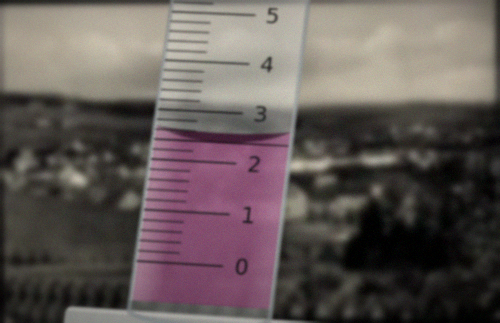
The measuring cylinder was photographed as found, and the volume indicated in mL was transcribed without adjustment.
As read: 2.4 mL
